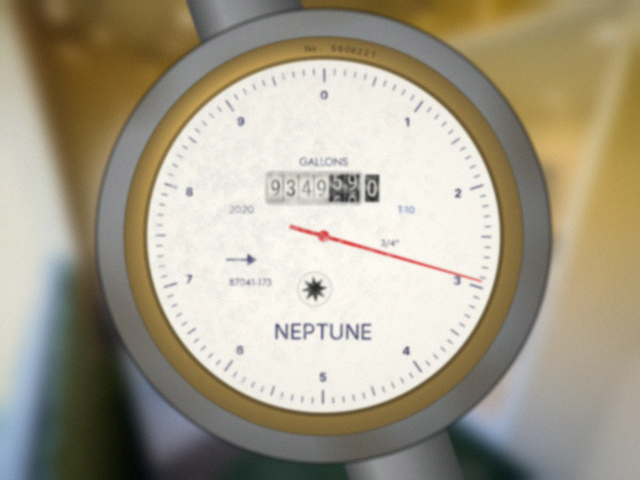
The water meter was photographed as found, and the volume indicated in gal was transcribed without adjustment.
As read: 9349592.9 gal
